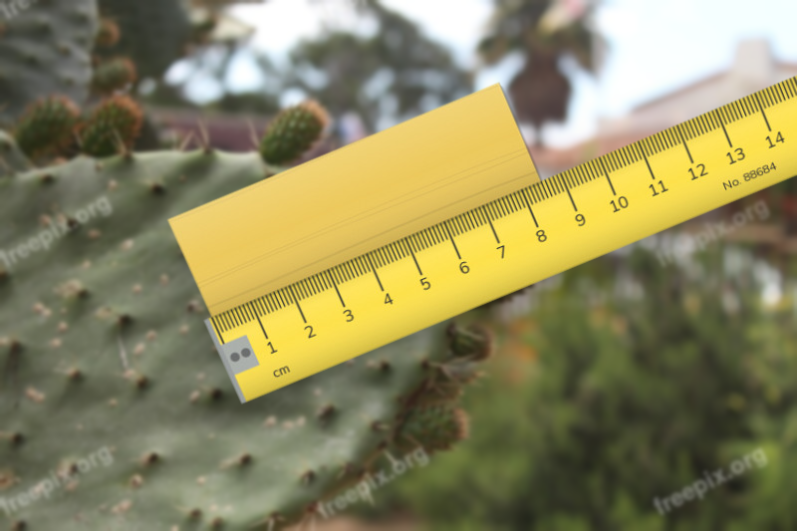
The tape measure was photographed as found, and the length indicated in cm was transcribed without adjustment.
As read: 8.5 cm
